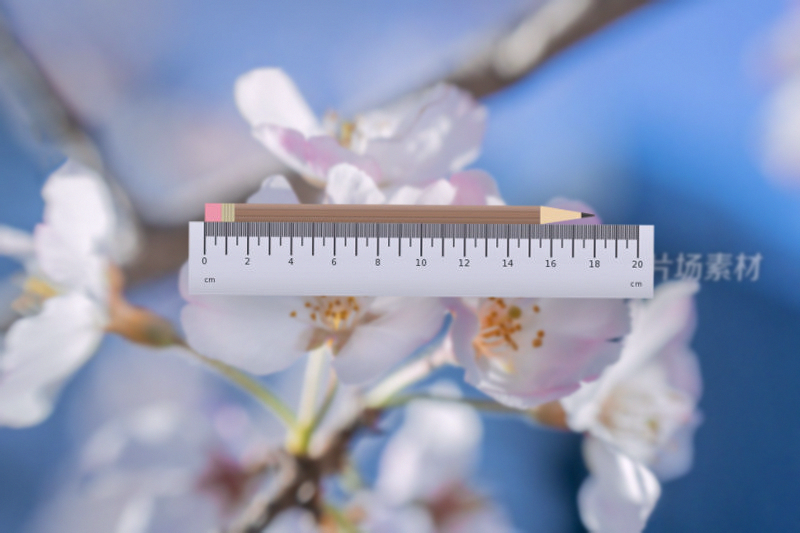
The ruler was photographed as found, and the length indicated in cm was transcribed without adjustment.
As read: 18 cm
